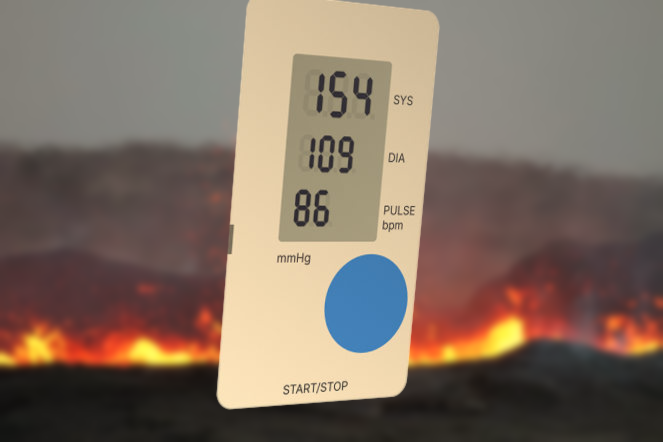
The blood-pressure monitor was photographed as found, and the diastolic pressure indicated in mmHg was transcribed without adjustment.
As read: 109 mmHg
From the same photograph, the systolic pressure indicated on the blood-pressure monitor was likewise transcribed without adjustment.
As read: 154 mmHg
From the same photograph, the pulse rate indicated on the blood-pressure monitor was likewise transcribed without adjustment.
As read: 86 bpm
